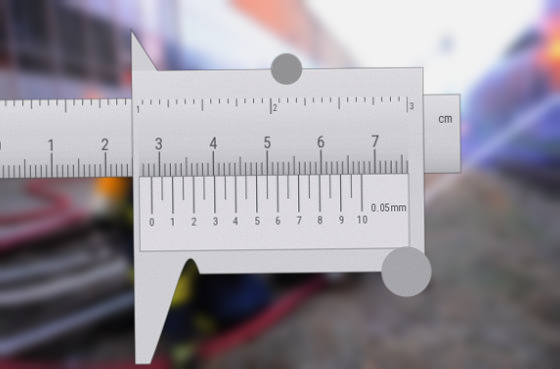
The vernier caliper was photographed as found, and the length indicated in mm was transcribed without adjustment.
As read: 28.5 mm
